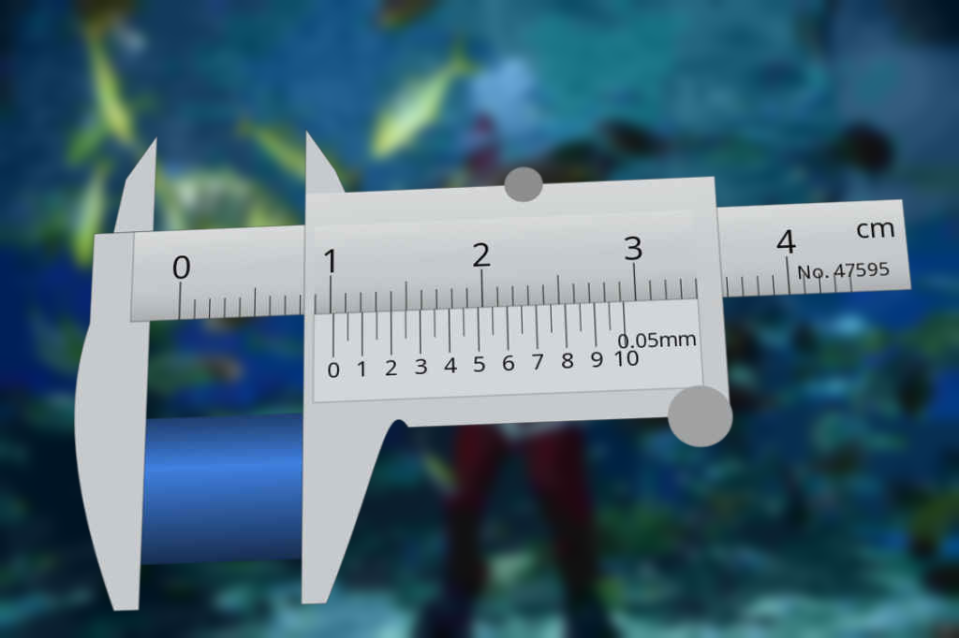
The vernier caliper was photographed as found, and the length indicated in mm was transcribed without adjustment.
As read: 10.2 mm
